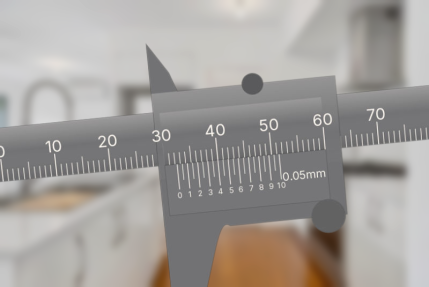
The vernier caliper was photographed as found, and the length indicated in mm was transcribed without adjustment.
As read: 32.4 mm
